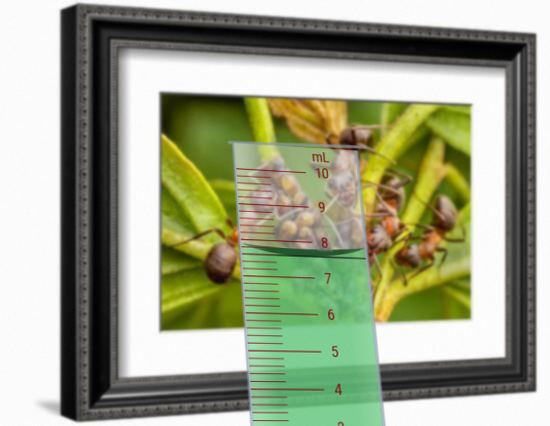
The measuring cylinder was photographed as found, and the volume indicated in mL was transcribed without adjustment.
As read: 7.6 mL
